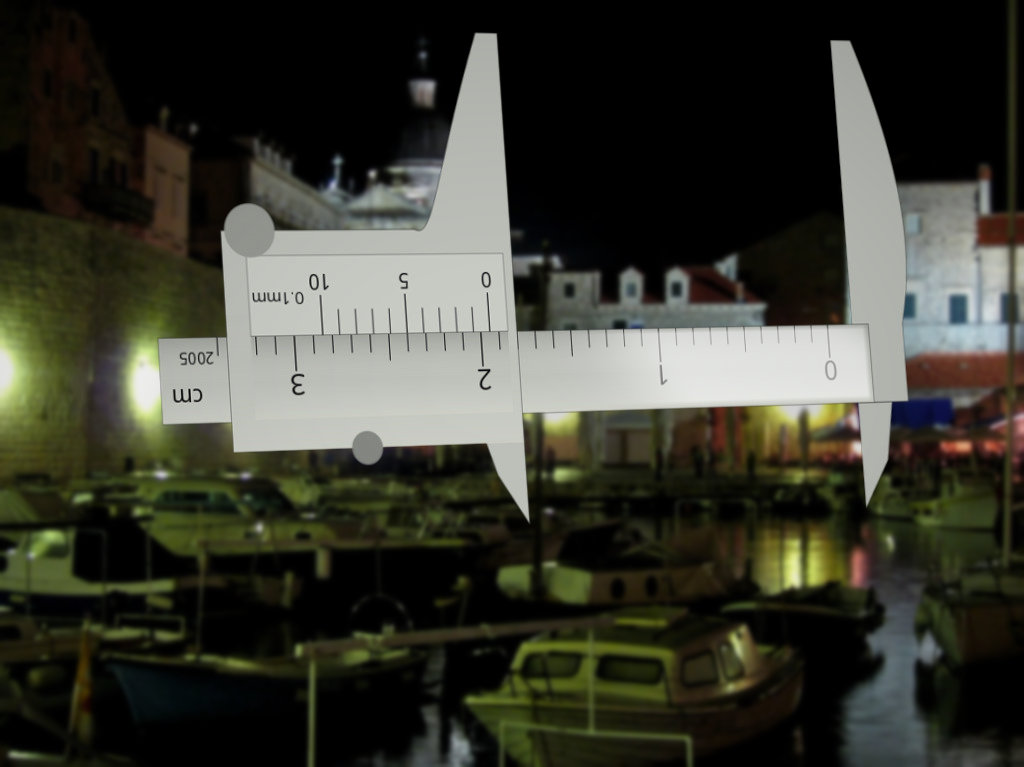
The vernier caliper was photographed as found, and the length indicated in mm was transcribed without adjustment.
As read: 19.5 mm
